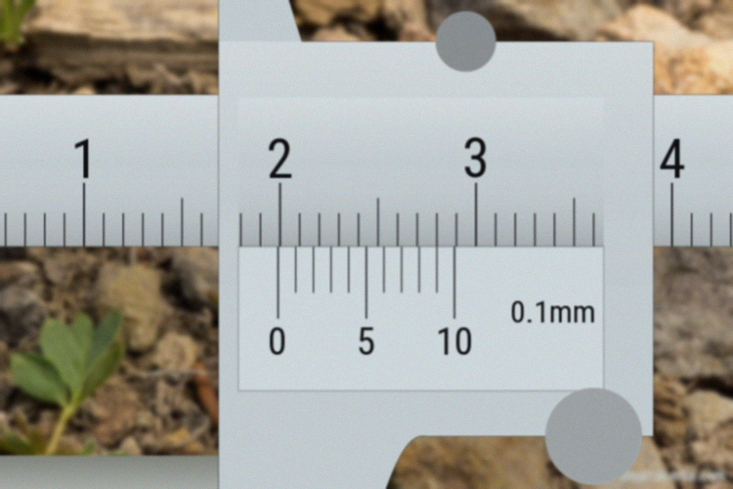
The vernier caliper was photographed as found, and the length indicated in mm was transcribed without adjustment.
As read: 19.9 mm
